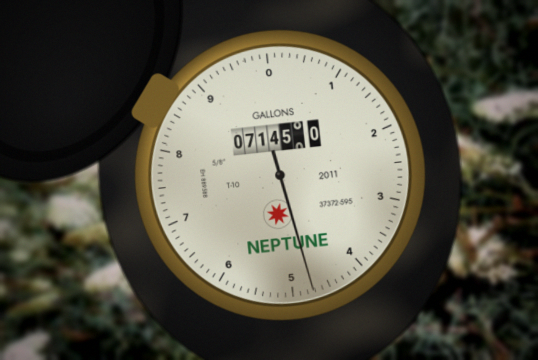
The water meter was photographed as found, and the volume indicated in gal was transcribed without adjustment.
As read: 714584.7 gal
